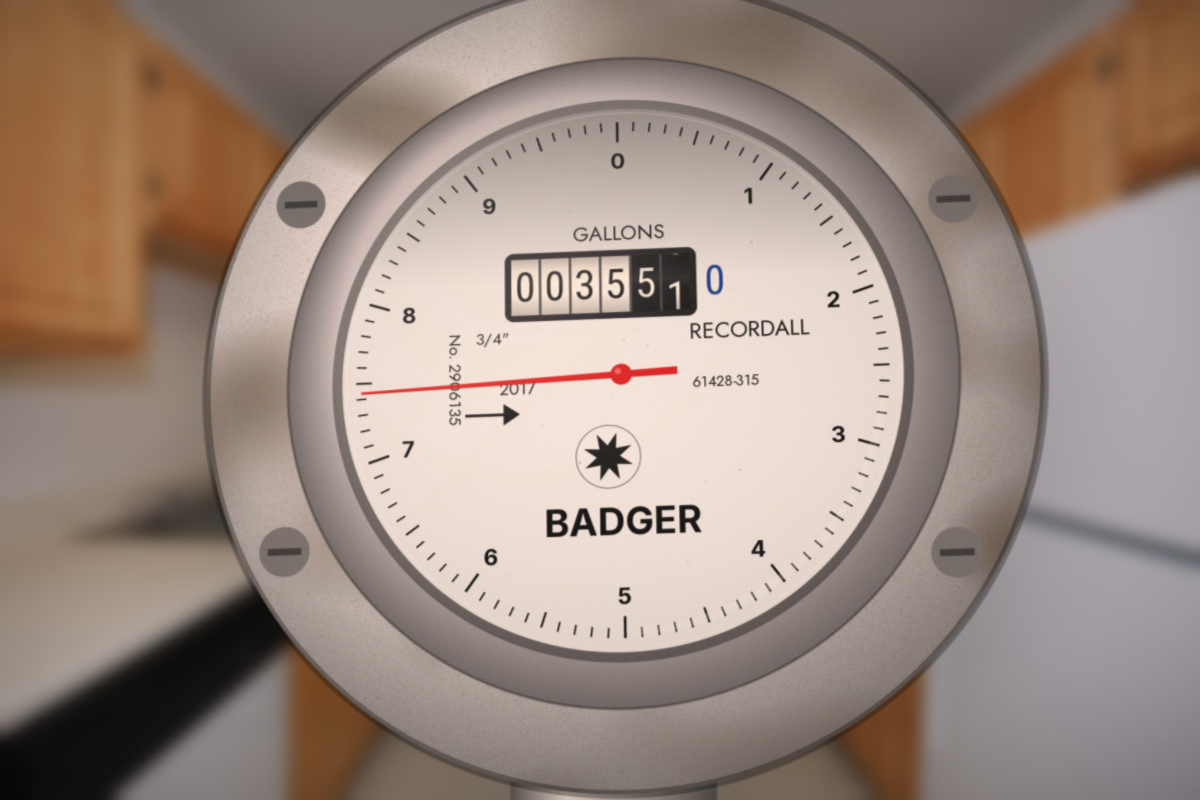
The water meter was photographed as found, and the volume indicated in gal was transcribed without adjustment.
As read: 35507.4 gal
